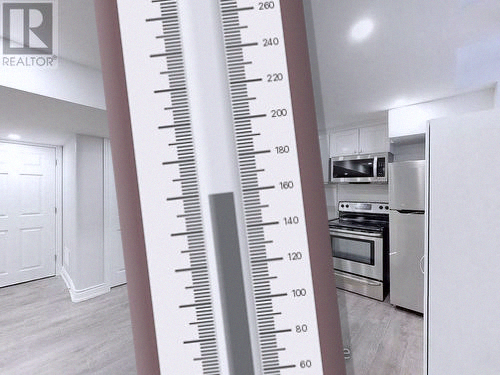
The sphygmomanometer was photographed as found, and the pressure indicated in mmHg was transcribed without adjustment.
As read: 160 mmHg
